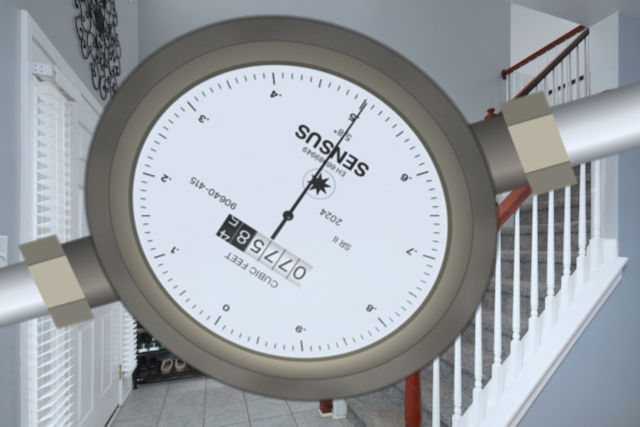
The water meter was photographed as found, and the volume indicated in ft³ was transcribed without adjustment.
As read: 77584.50 ft³
